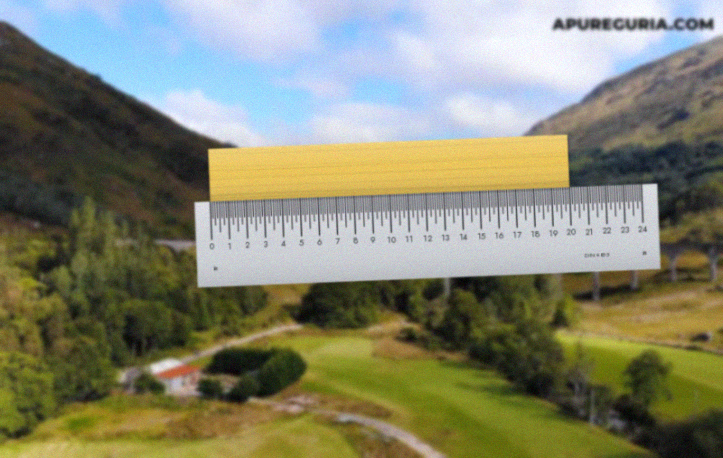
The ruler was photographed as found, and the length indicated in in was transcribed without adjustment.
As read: 20 in
